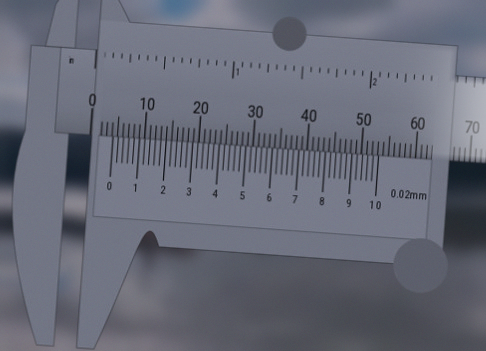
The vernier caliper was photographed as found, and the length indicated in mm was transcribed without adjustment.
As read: 4.2 mm
